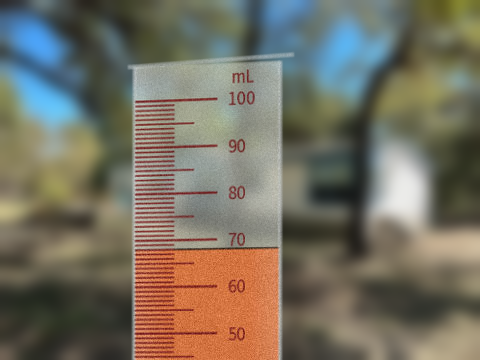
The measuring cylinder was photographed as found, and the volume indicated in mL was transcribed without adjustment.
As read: 68 mL
